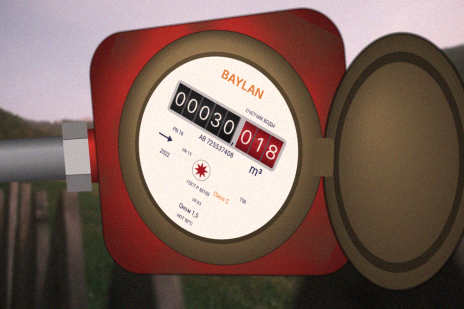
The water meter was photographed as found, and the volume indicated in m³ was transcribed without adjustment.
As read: 30.018 m³
